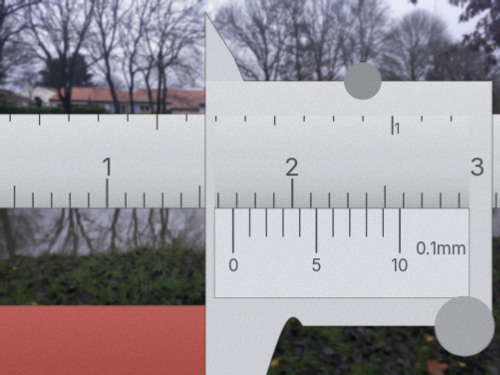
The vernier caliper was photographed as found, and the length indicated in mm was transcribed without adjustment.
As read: 16.8 mm
